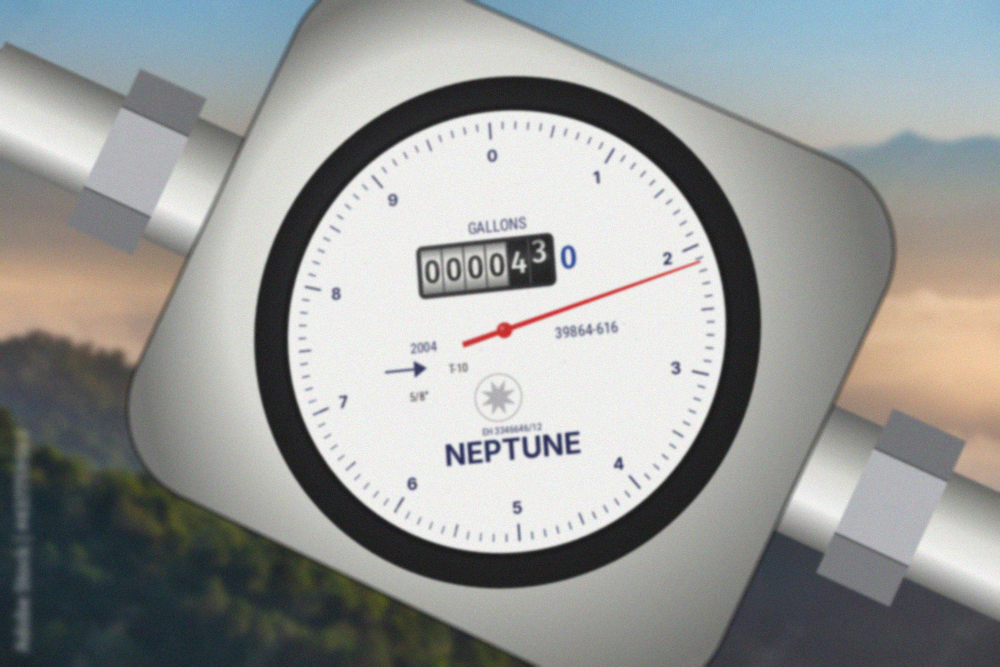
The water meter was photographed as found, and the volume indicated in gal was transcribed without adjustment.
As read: 432.1 gal
